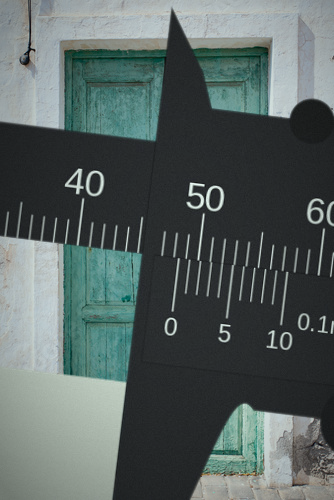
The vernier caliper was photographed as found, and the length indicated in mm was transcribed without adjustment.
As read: 48.4 mm
